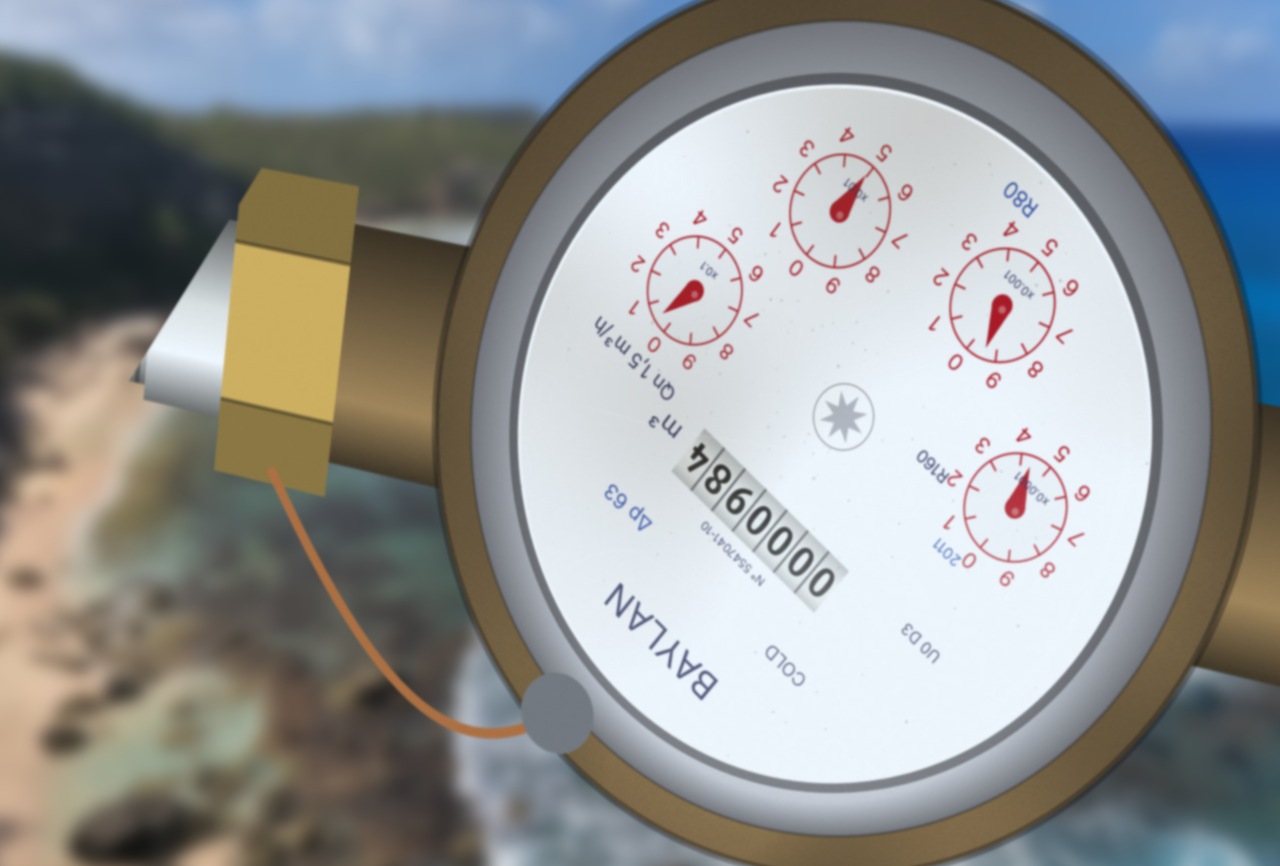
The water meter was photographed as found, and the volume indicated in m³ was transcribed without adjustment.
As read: 984.0494 m³
